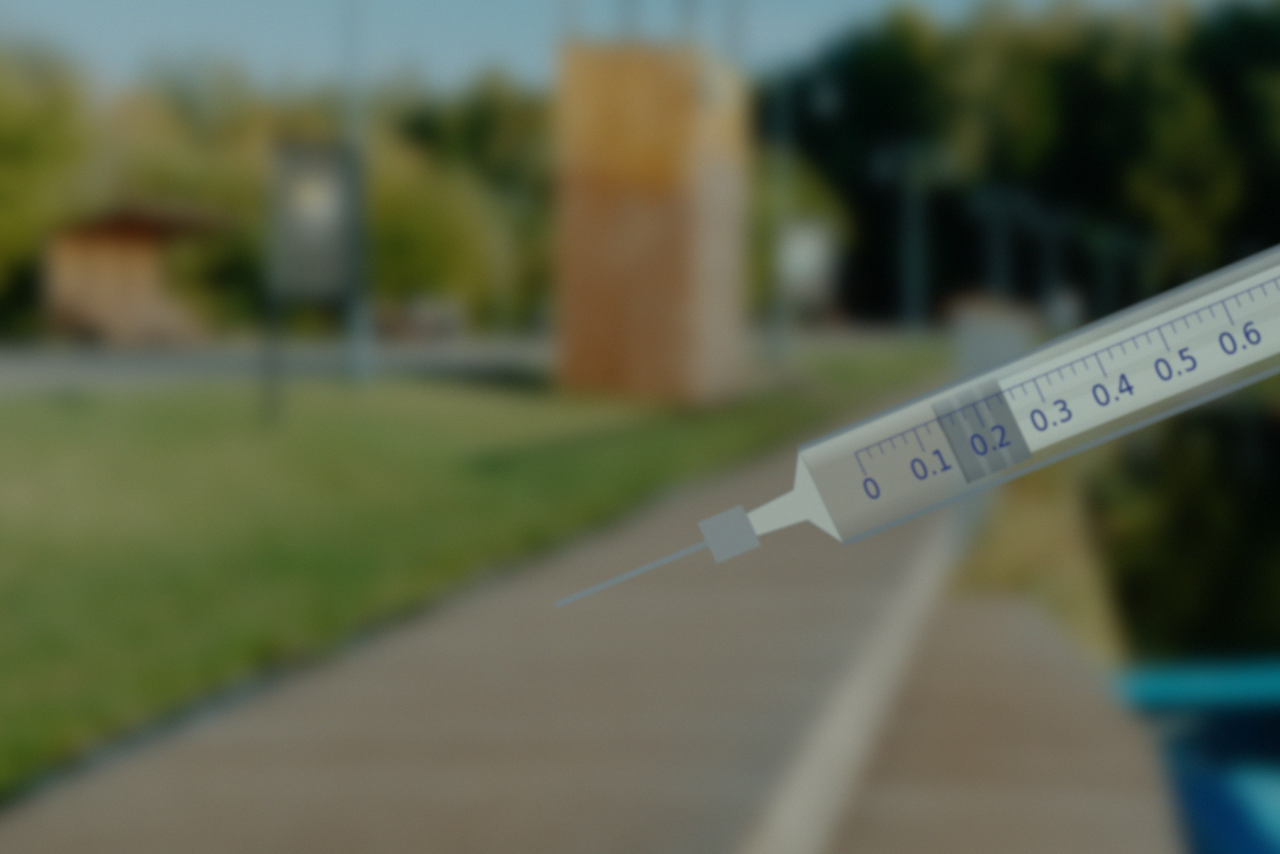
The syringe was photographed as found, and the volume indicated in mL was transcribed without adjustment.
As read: 0.14 mL
